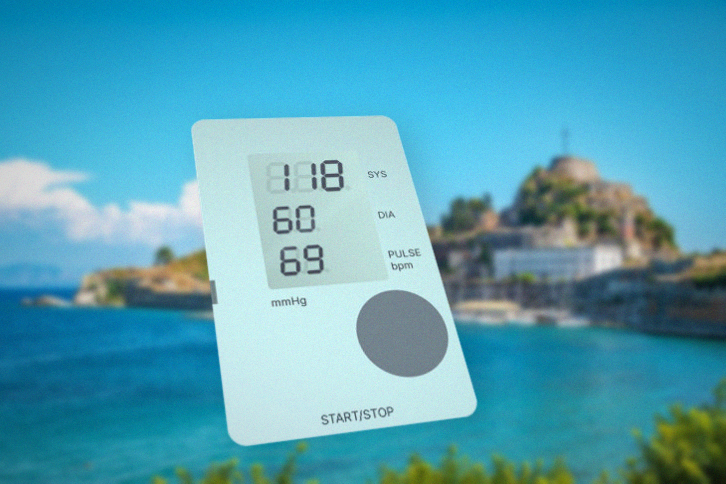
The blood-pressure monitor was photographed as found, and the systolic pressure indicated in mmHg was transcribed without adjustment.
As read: 118 mmHg
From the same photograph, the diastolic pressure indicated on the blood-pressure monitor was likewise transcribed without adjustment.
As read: 60 mmHg
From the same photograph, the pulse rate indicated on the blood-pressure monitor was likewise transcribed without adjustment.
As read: 69 bpm
